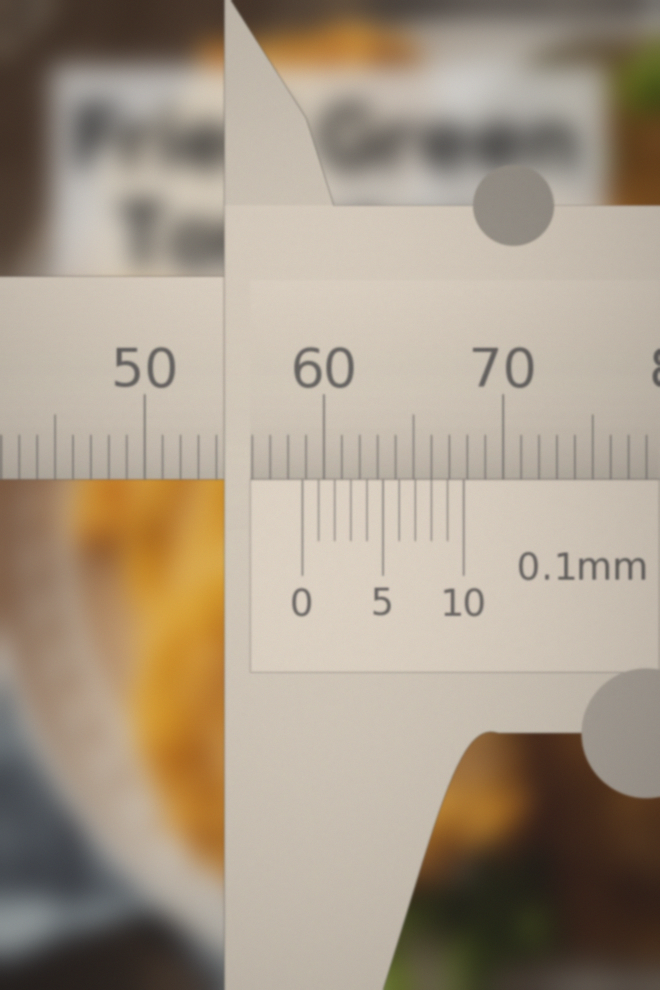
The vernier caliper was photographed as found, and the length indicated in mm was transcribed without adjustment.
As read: 58.8 mm
